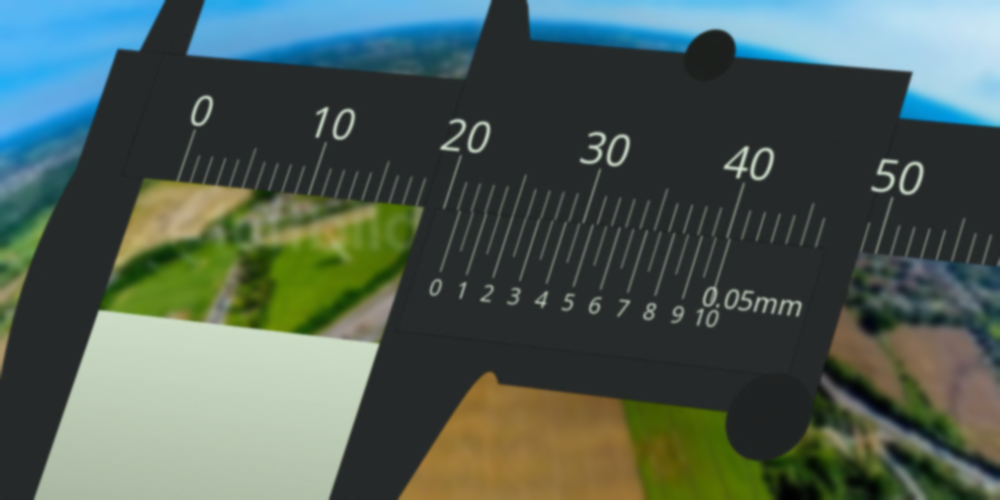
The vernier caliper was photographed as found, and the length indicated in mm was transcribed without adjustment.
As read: 21.2 mm
